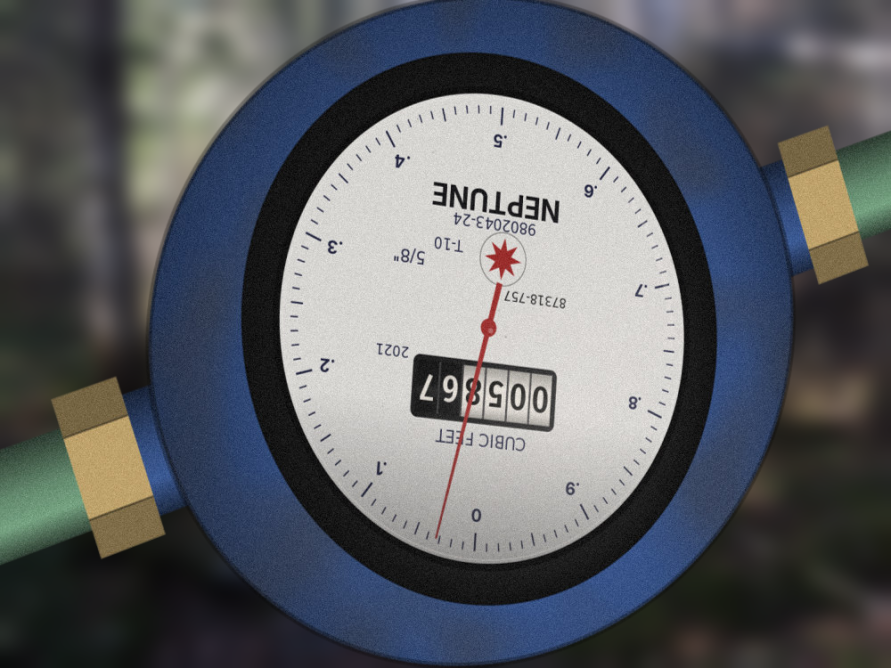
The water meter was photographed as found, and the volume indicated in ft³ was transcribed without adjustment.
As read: 5867.03 ft³
